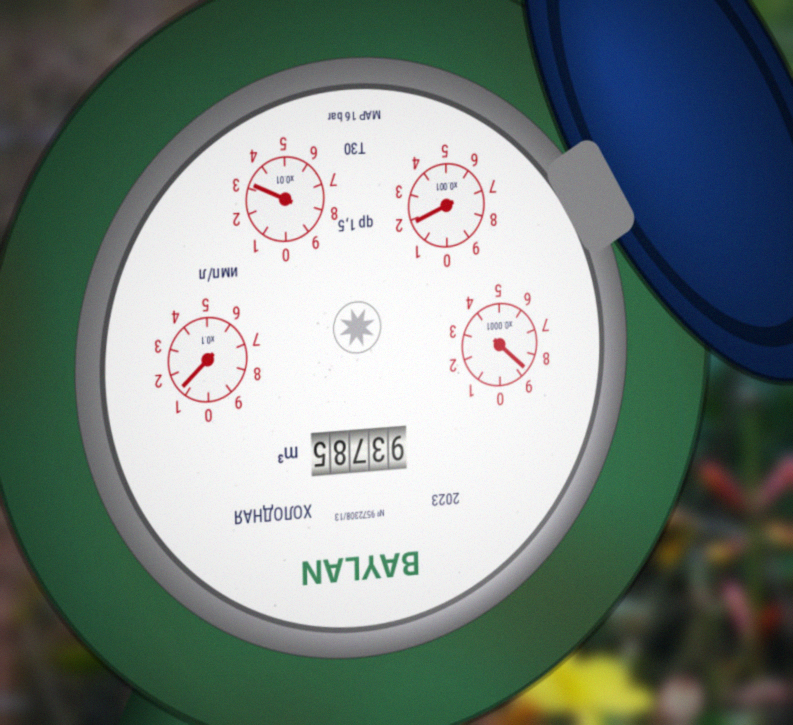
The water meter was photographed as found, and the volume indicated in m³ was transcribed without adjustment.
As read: 93785.1318 m³
